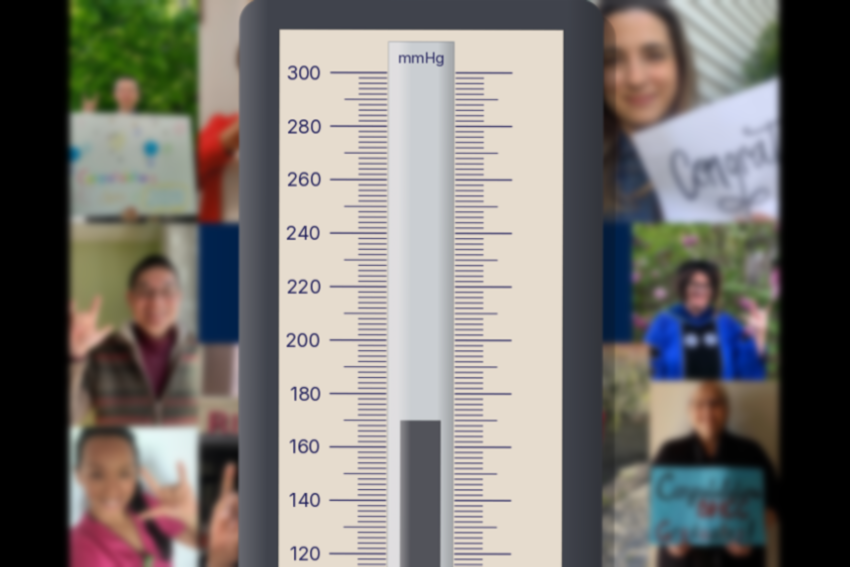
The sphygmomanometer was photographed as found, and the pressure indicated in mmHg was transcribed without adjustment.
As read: 170 mmHg
